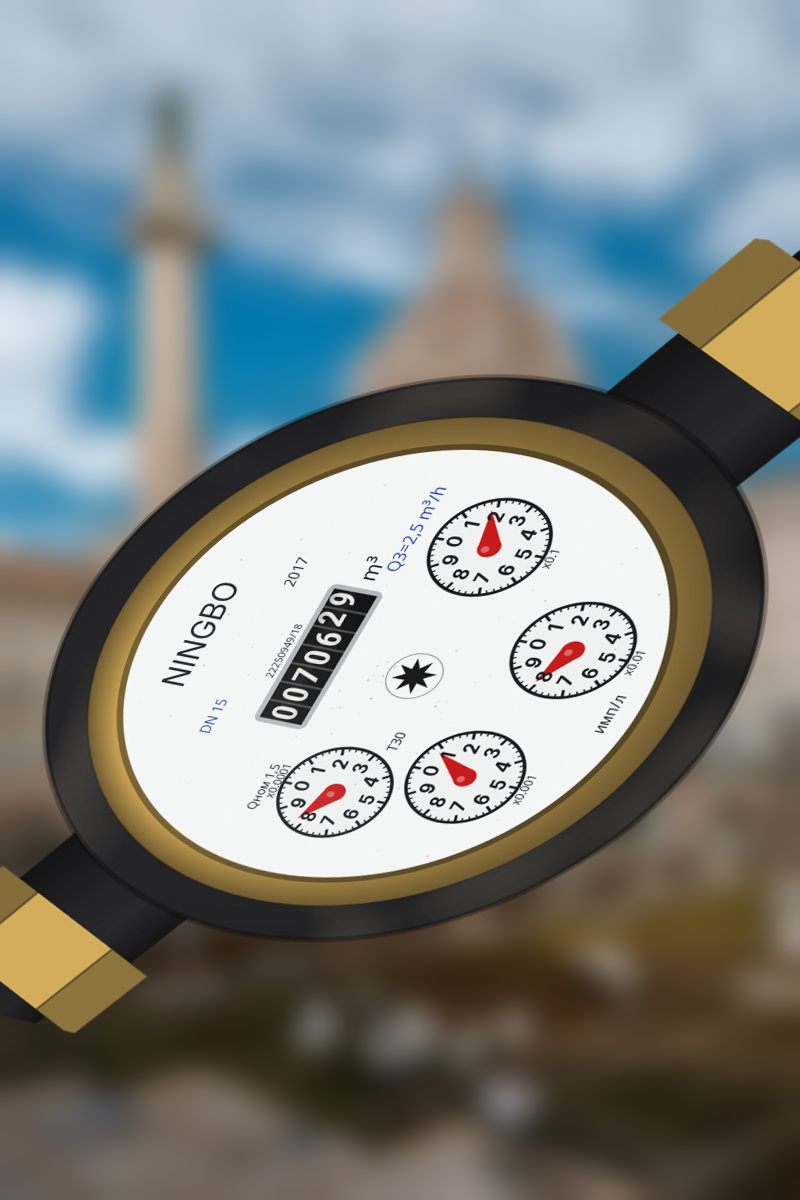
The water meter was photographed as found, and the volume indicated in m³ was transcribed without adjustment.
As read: 70629.1808 m³
